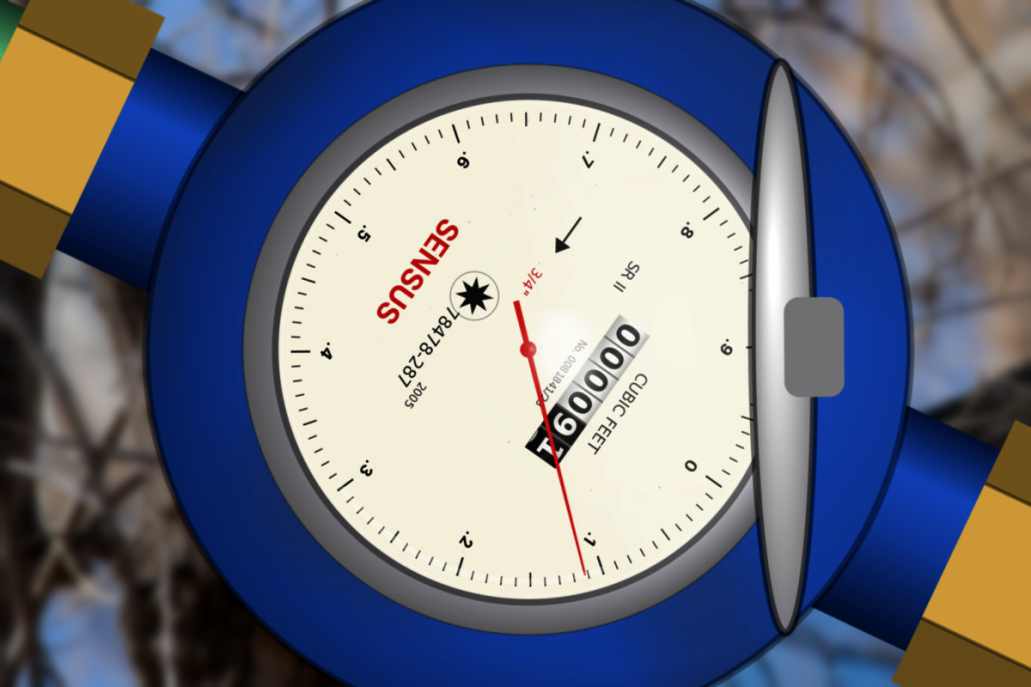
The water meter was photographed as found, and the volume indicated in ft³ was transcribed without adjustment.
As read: 91.11 ft³
